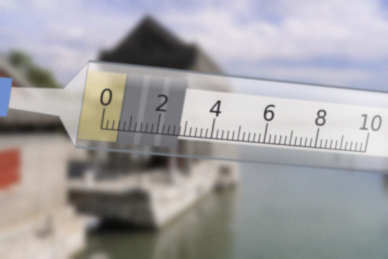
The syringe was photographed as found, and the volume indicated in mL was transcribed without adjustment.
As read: 0.6 mL
